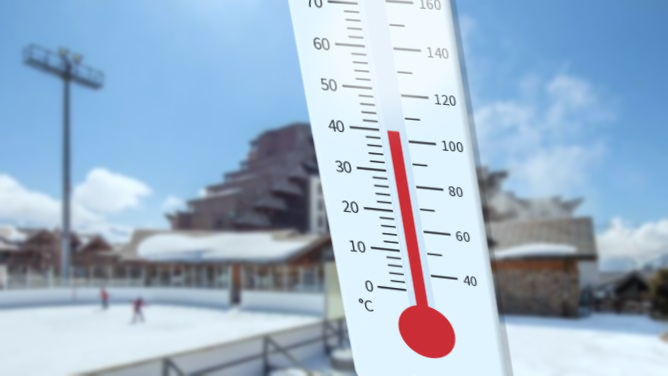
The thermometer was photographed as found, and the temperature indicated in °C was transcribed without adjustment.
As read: 40 °C
